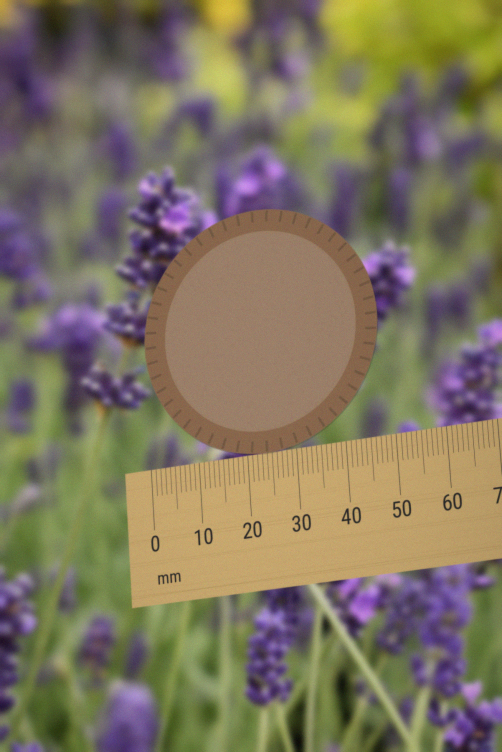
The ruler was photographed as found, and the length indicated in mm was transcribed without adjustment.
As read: 48 mm
